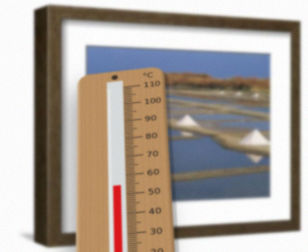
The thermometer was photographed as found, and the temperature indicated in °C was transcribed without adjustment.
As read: 55 °C
